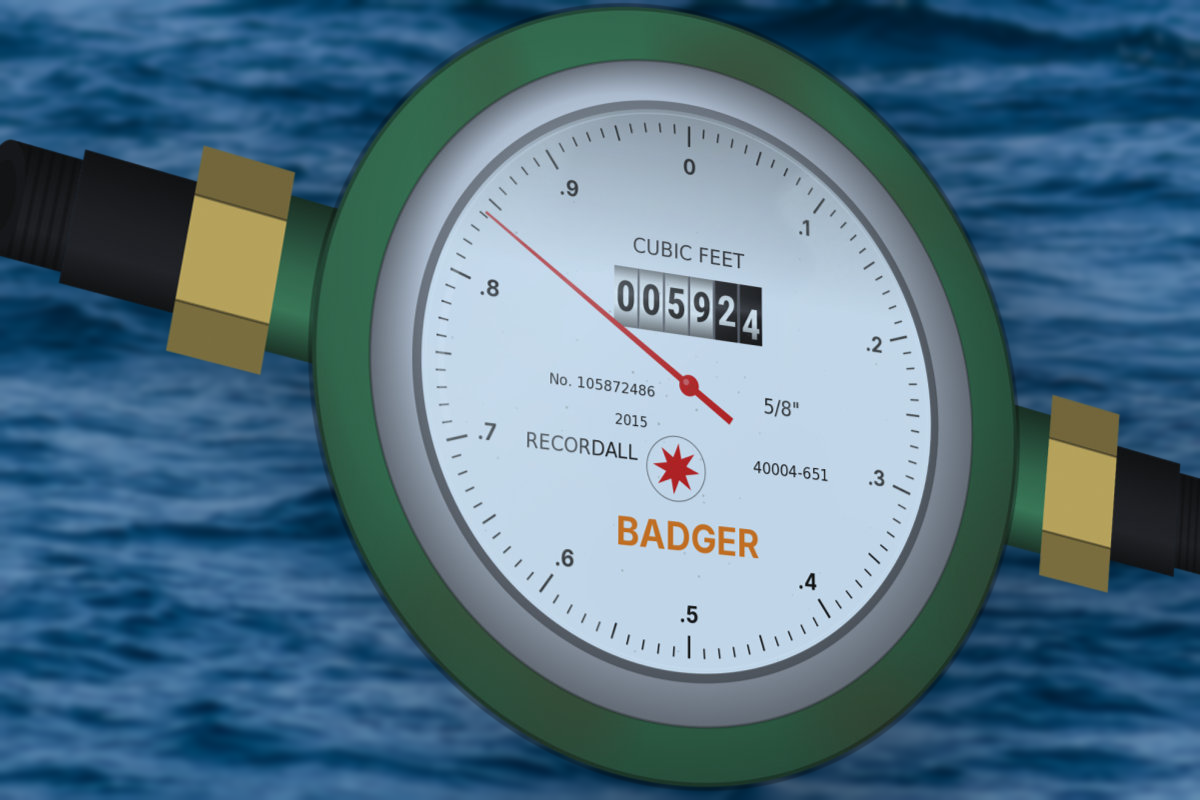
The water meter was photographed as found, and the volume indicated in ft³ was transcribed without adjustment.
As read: 5923.84 ft³
